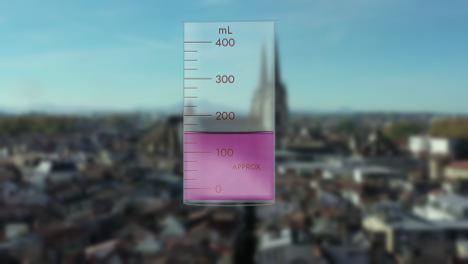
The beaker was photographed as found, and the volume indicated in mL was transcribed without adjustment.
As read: 150 mL
